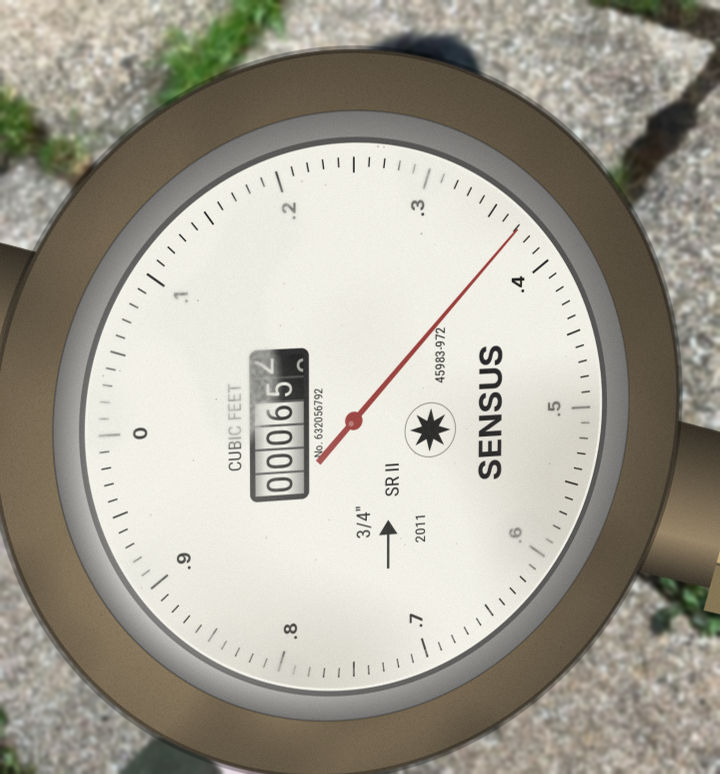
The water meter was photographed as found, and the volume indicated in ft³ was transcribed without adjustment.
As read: 652.37 ft³
